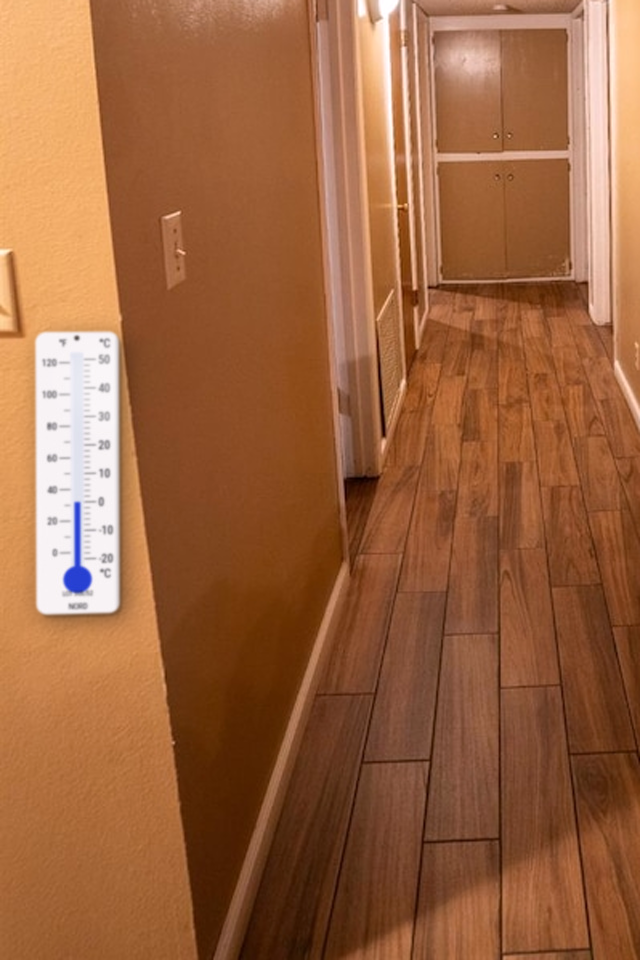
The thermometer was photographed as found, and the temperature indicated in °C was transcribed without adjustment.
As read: 0 °C
